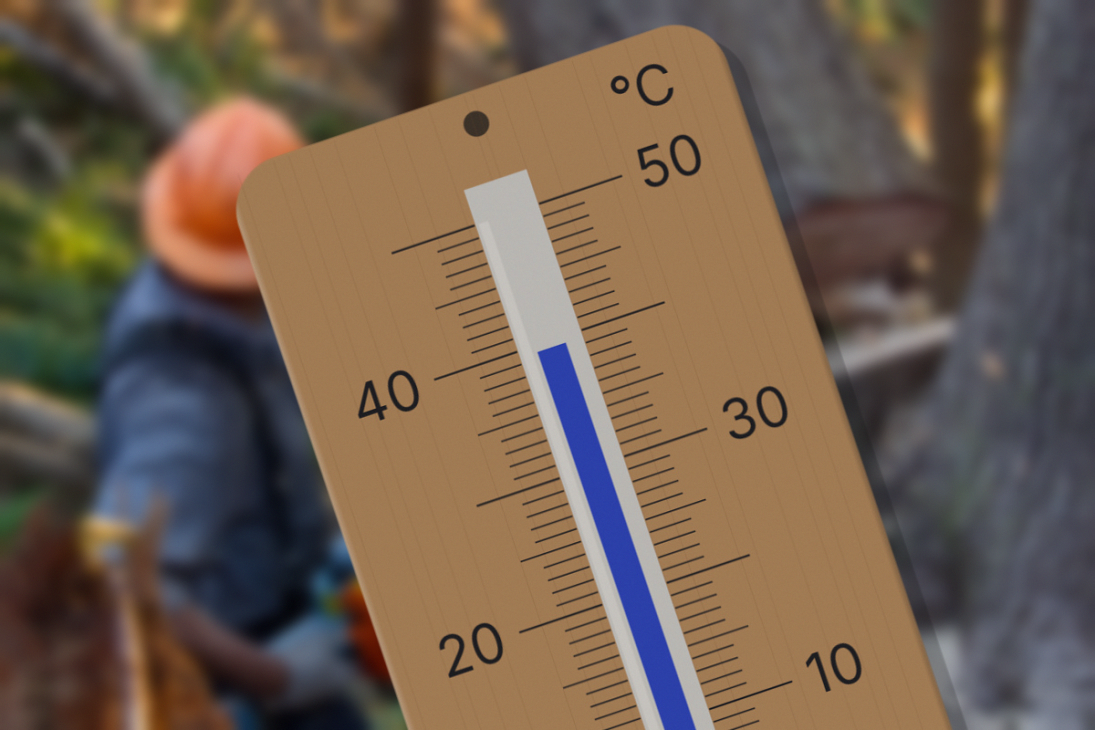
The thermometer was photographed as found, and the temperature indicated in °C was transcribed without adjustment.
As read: 39.5 °C
